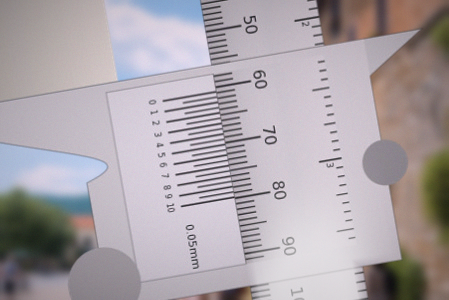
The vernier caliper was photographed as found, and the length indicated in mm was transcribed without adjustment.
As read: 60.8 mm
